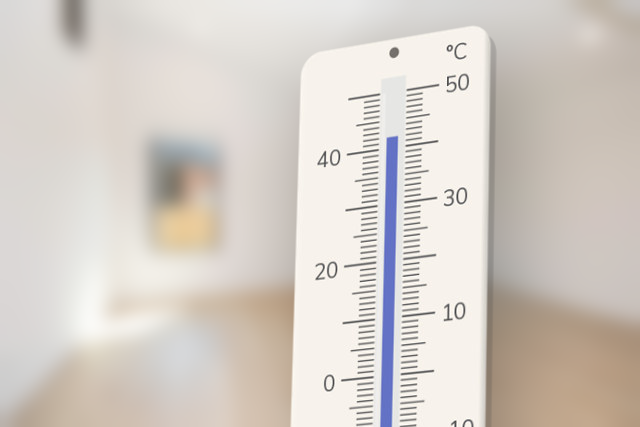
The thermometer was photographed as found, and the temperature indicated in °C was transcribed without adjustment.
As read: 42 °C
